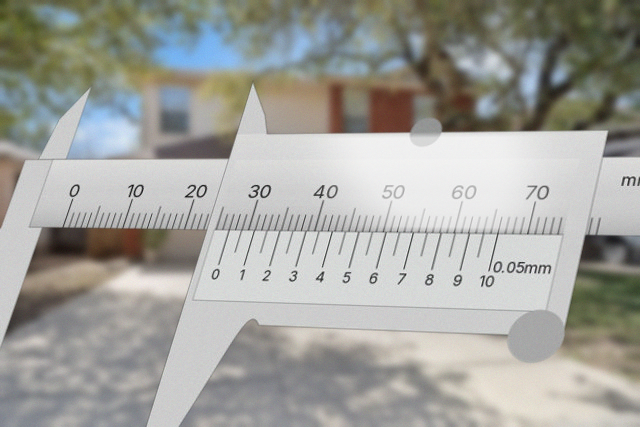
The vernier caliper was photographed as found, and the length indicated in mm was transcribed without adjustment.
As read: 27.0 mm
